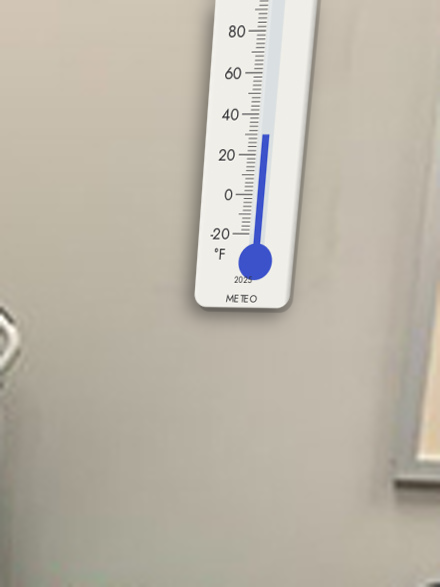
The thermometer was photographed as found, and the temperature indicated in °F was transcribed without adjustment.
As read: 30 °F
